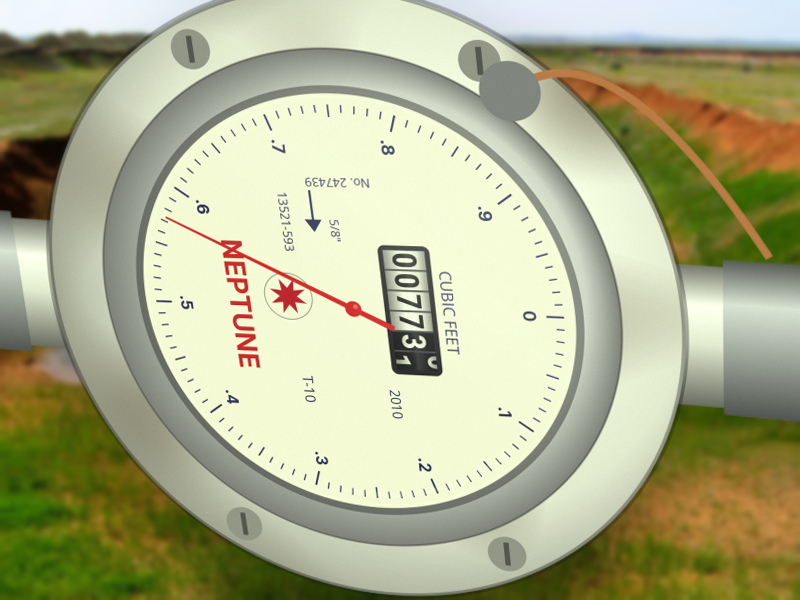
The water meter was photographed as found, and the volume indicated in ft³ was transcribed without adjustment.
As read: 7730.57 ft³
